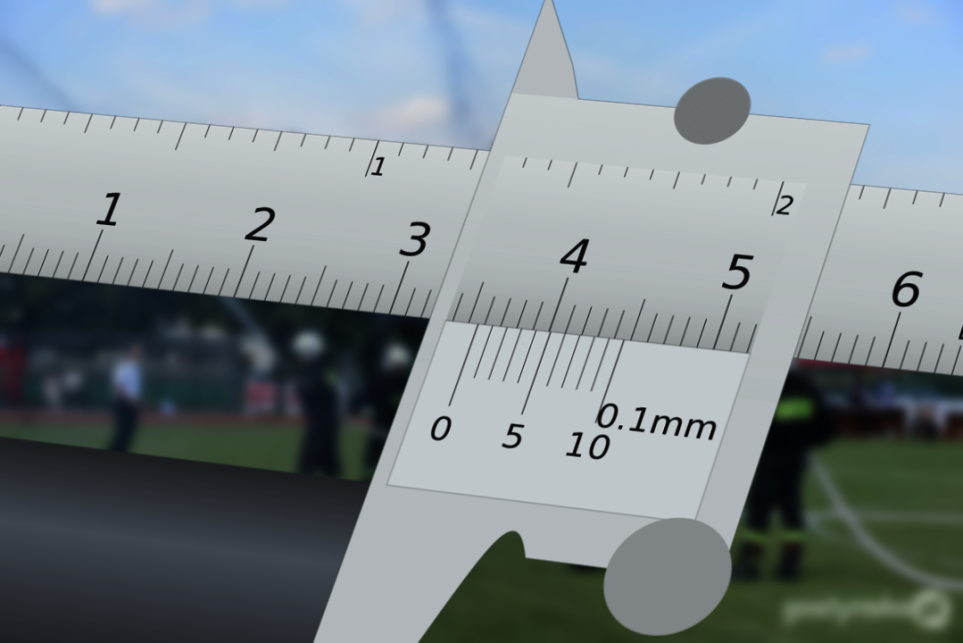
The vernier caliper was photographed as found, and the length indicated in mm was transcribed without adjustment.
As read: 35.6 mm
